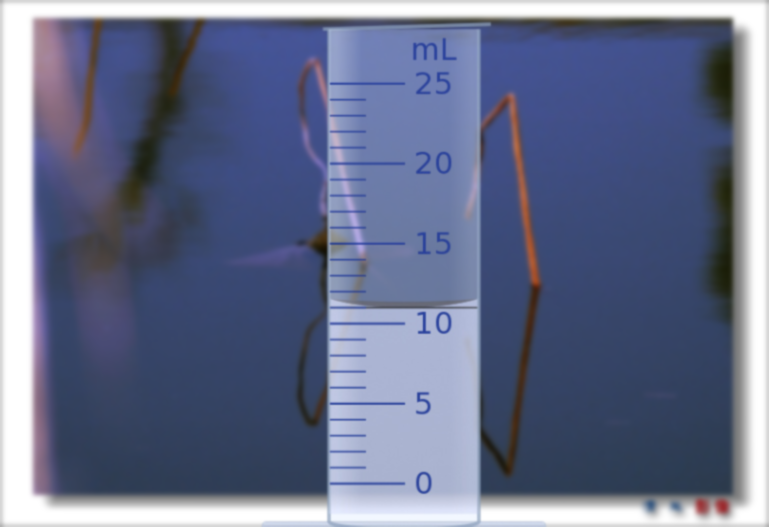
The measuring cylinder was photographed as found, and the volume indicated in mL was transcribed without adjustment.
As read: 11 mL
